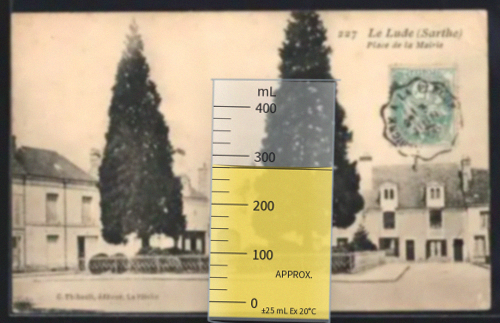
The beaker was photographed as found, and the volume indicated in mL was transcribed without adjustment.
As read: 275 mL
